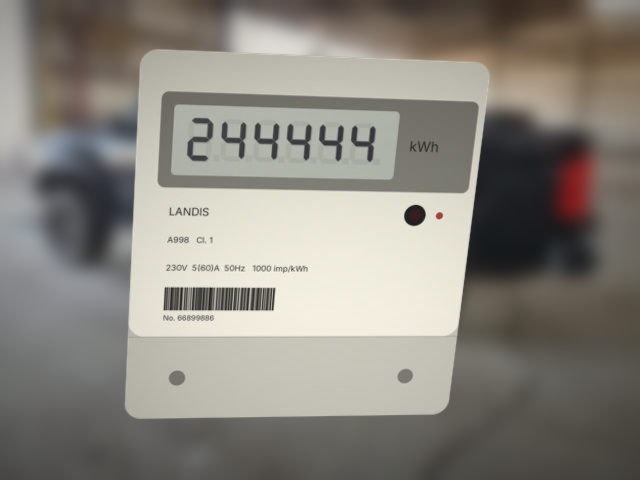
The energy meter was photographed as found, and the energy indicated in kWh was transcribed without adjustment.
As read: 244444 kWh
